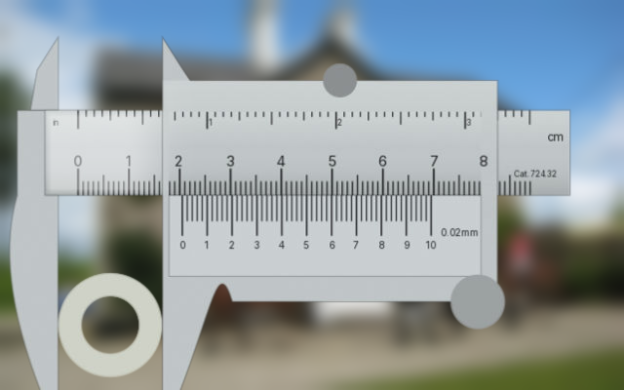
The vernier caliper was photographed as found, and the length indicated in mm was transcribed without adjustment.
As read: 20.5 mm
